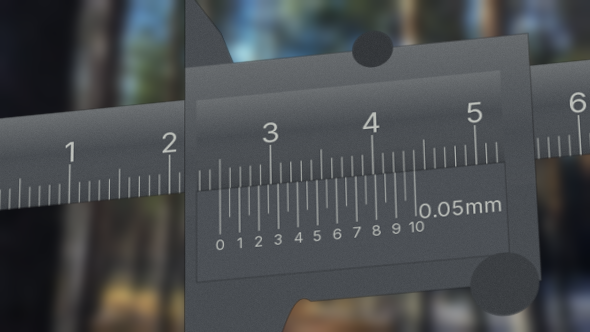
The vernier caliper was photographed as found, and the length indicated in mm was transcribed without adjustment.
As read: 25.0 mm
